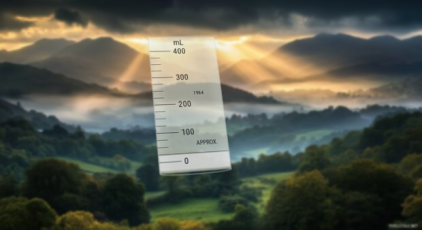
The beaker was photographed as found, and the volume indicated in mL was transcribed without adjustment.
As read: 25 mL
